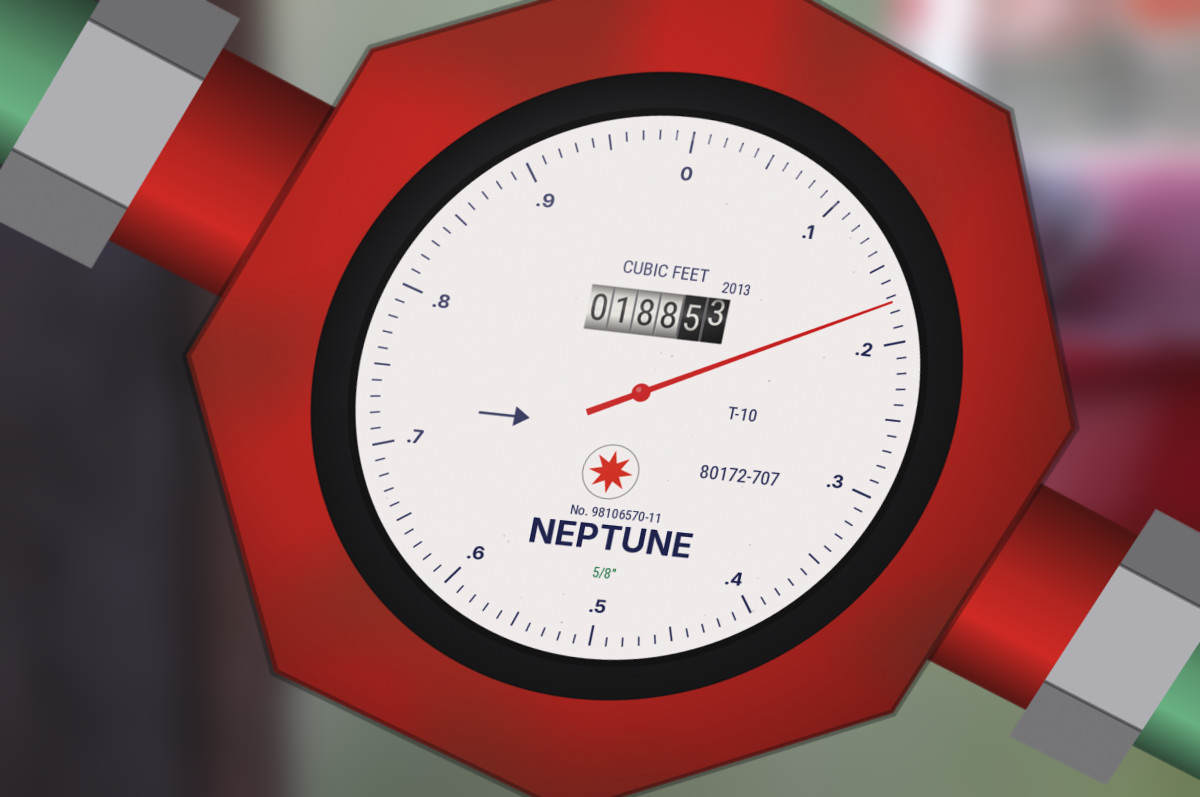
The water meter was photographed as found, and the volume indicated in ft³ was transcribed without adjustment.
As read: 18853.17 ft³
